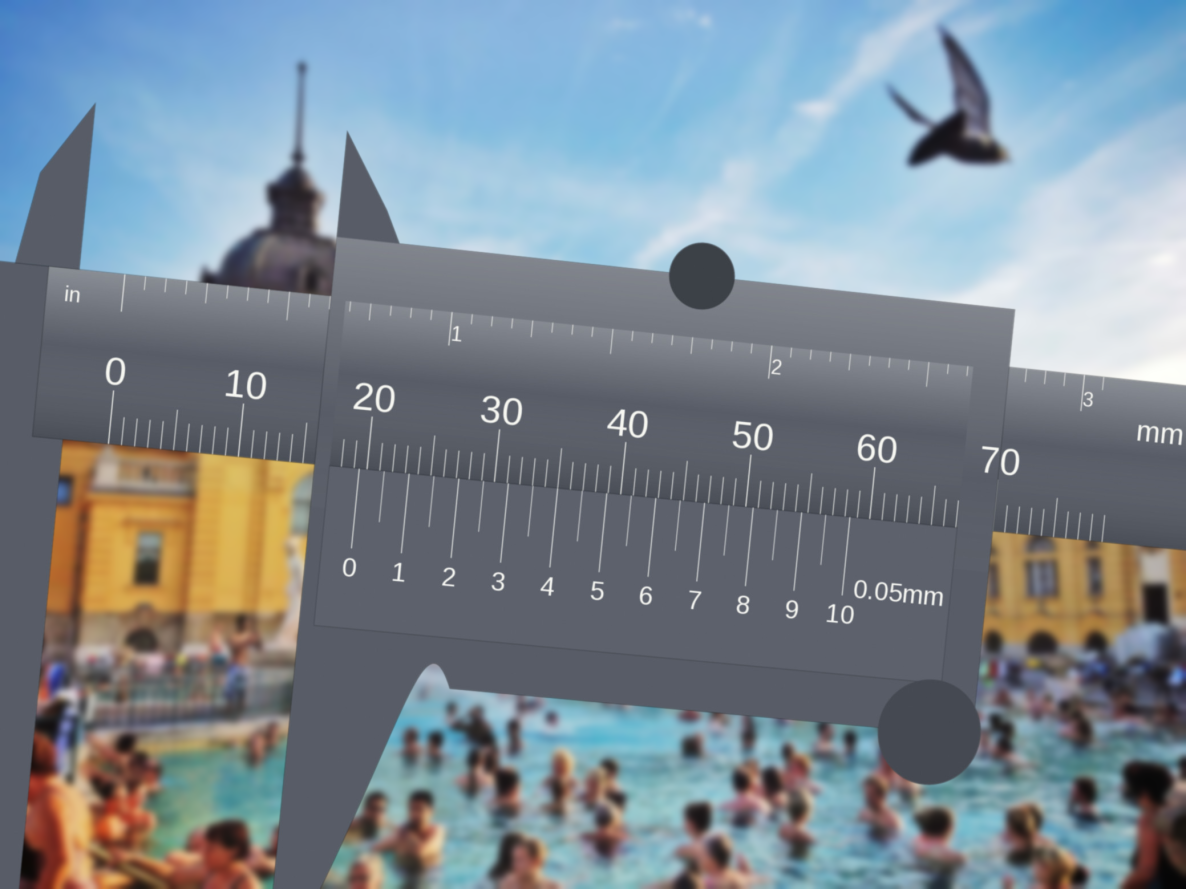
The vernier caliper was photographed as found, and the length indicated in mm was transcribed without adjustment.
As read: 19.4 mm
